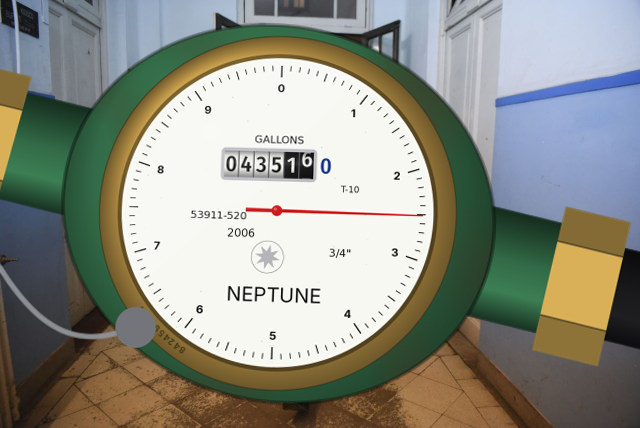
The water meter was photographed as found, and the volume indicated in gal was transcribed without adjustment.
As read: 435162.5 gal
